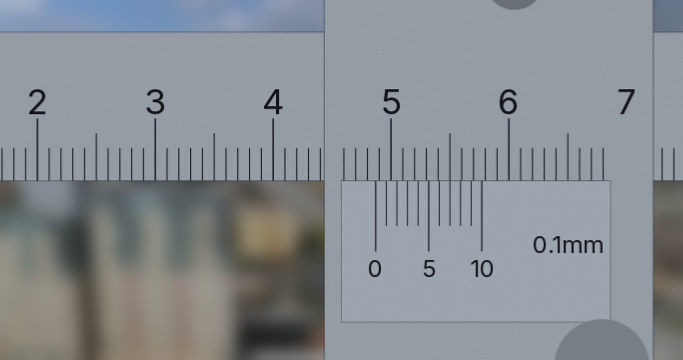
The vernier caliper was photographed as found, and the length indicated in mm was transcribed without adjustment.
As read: 48.7 mm
